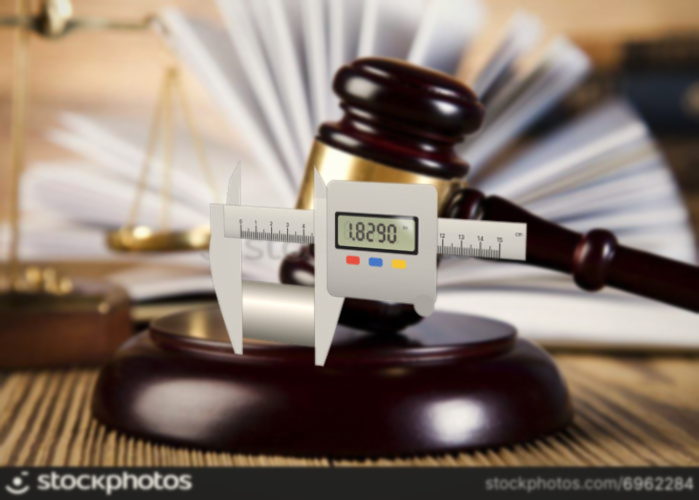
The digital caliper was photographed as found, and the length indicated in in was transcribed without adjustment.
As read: 1.8290 in
